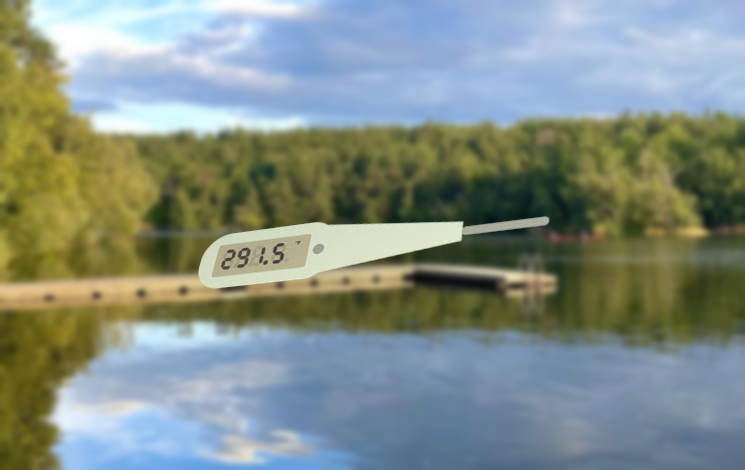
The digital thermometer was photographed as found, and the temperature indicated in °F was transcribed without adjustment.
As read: 291.5 °F
